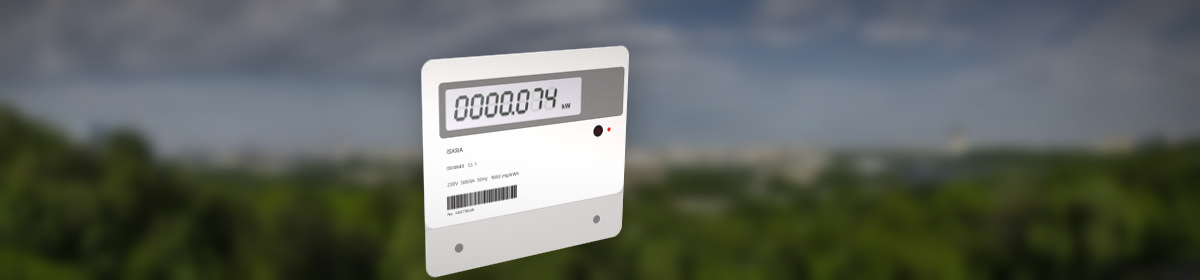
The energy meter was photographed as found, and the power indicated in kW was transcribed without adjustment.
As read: 0.074 kW
